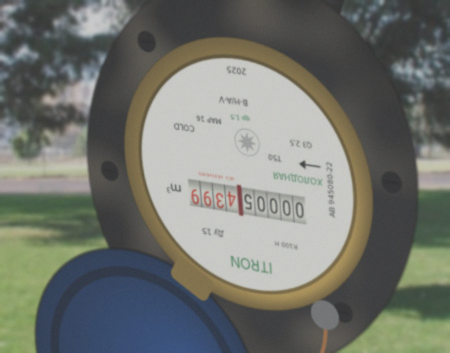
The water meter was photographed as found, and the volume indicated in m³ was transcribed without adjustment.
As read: 5.4399 m³
